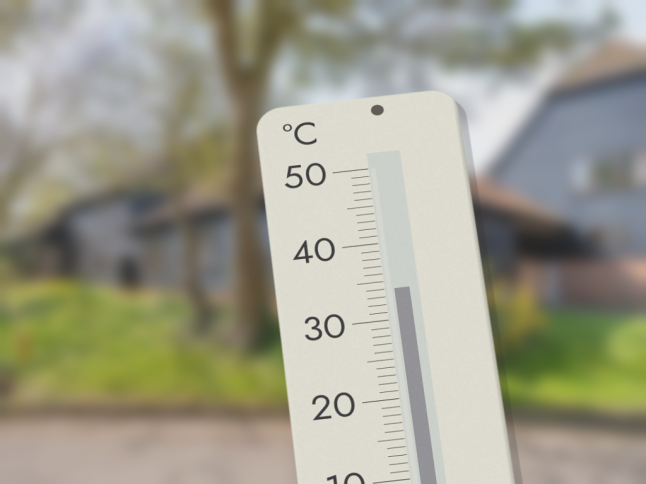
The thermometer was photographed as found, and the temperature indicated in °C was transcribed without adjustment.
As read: 34 °C
